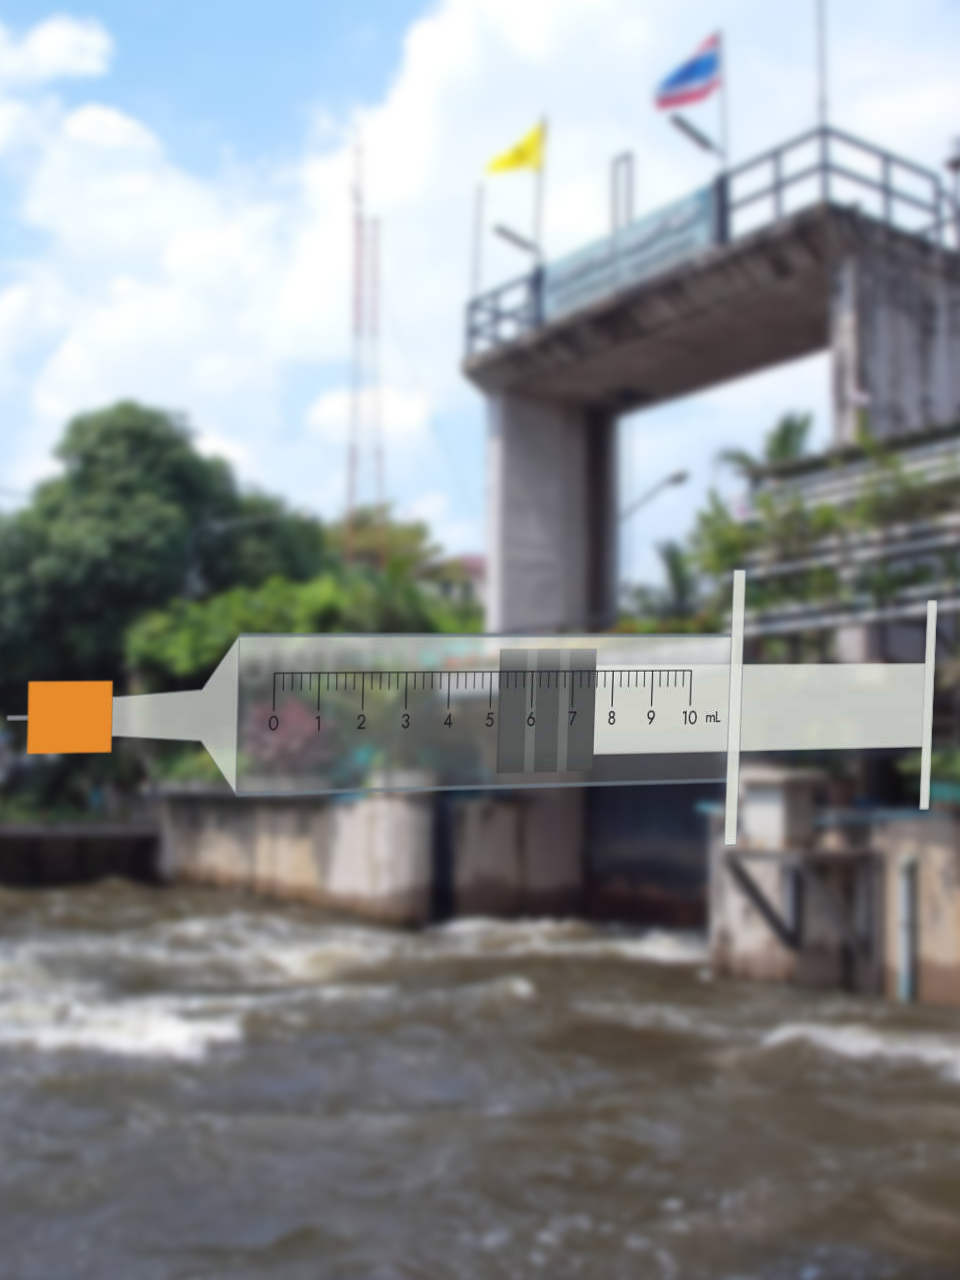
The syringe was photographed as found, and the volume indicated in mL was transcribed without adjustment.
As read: 5.2 mL
